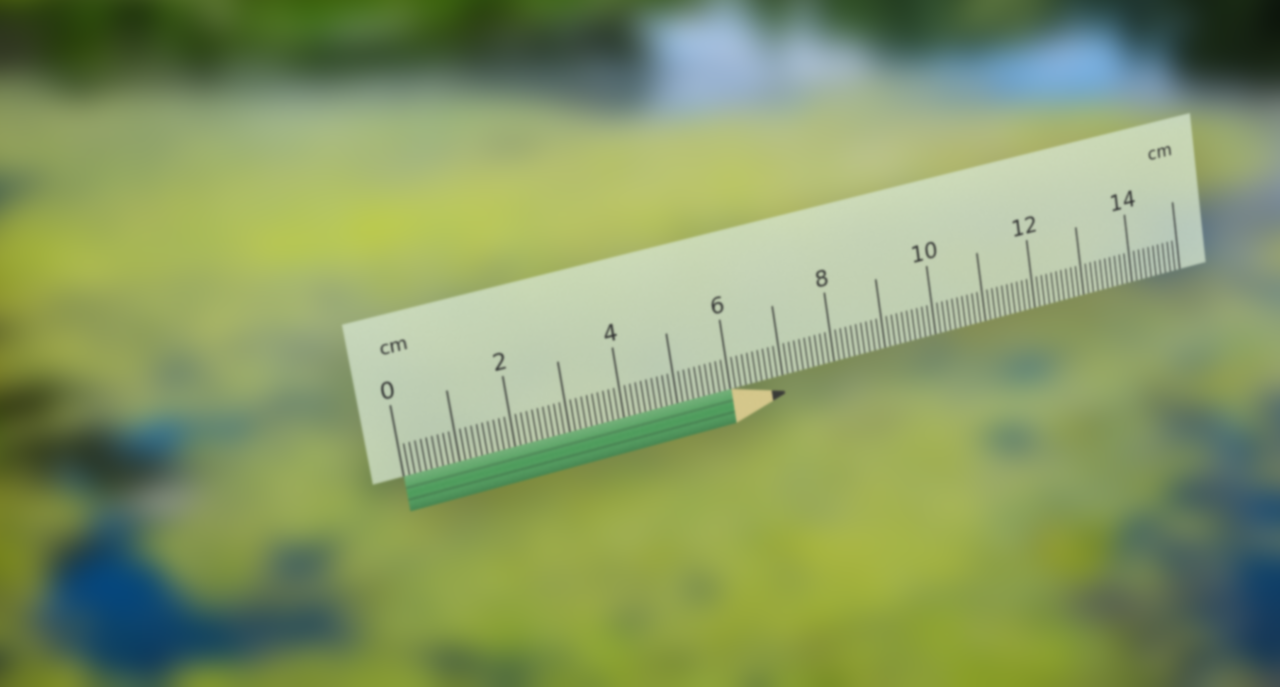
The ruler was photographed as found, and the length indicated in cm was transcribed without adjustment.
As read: 7 cm
